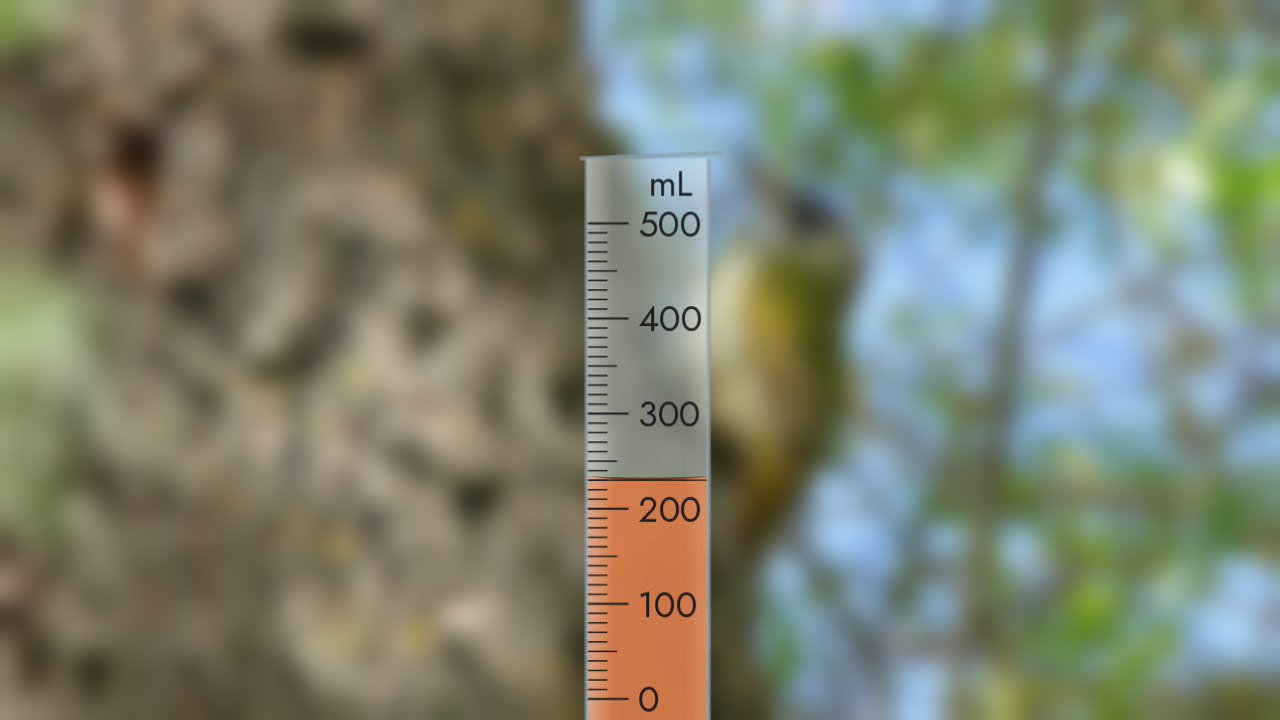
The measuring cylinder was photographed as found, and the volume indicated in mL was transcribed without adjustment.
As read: 230 mL
